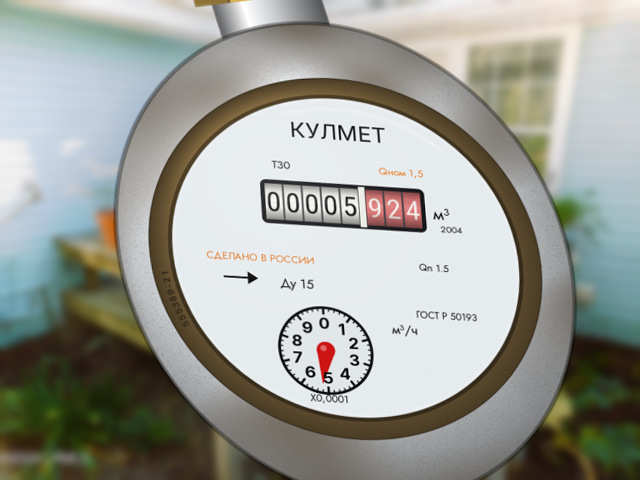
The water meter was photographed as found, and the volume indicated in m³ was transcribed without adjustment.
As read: 5.9245 m³
